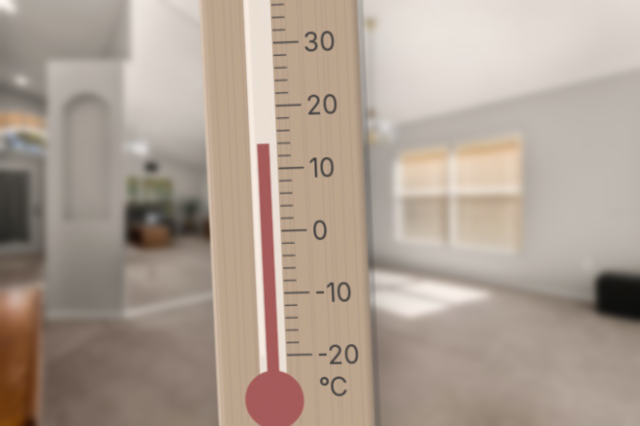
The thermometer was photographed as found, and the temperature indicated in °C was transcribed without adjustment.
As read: 14 °C
